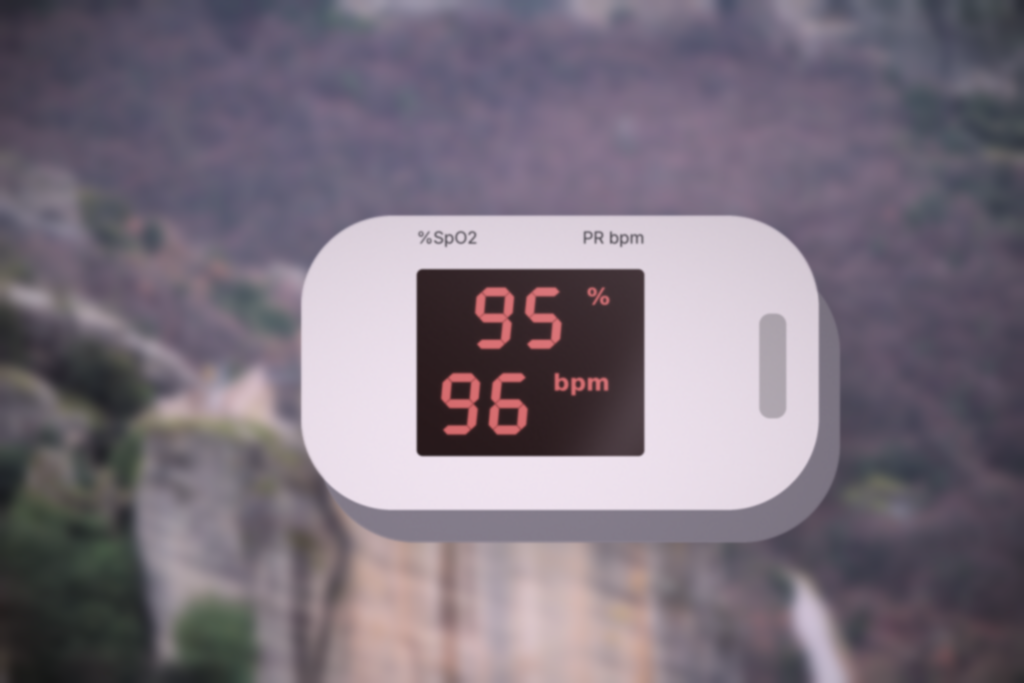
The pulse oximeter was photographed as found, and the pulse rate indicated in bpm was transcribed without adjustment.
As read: 96 bpm
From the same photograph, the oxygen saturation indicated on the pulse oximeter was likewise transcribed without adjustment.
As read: 95 %
